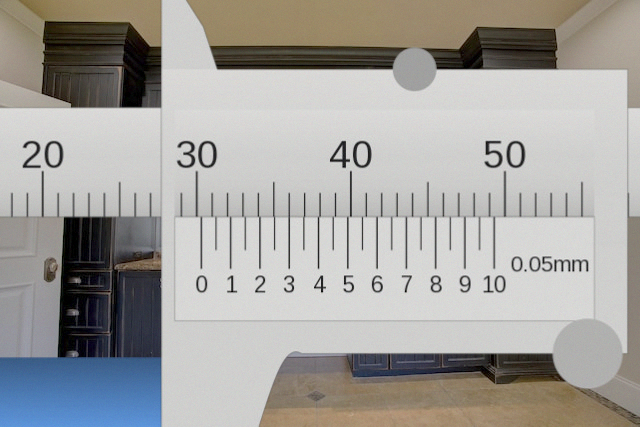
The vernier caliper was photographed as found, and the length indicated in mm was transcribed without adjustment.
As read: 30.3 mm
